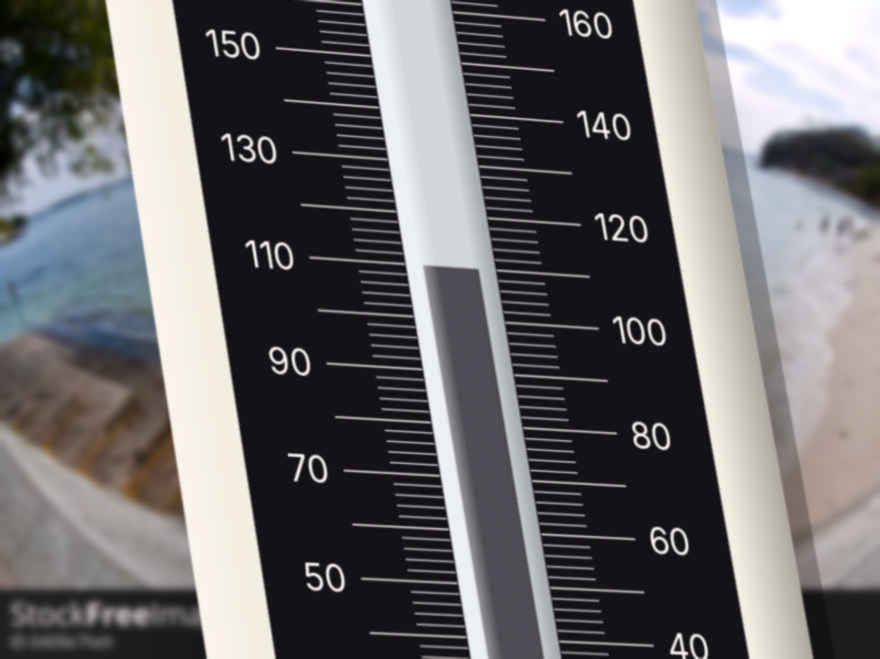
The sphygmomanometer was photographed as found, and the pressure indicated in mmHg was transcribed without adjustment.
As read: 110 mmHg
